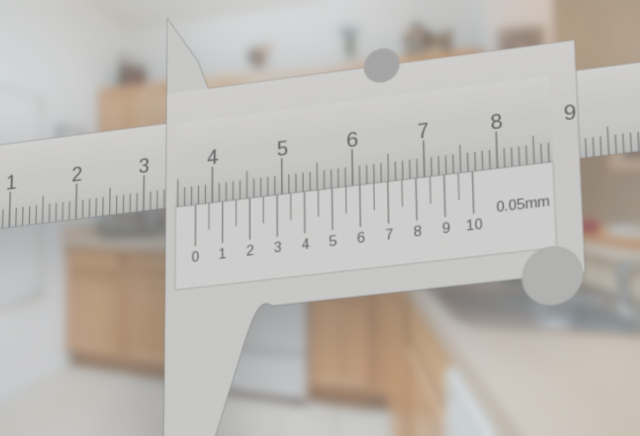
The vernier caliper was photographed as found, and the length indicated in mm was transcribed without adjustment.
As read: 37.6 mm
